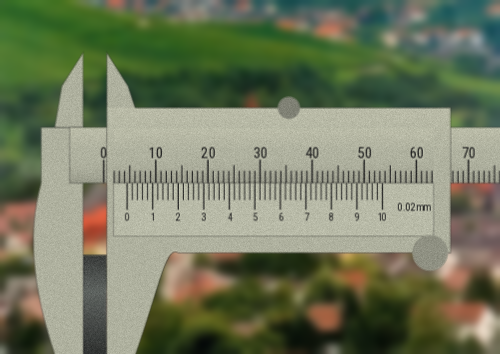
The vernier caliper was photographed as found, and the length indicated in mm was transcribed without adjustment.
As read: 4.5 mm
